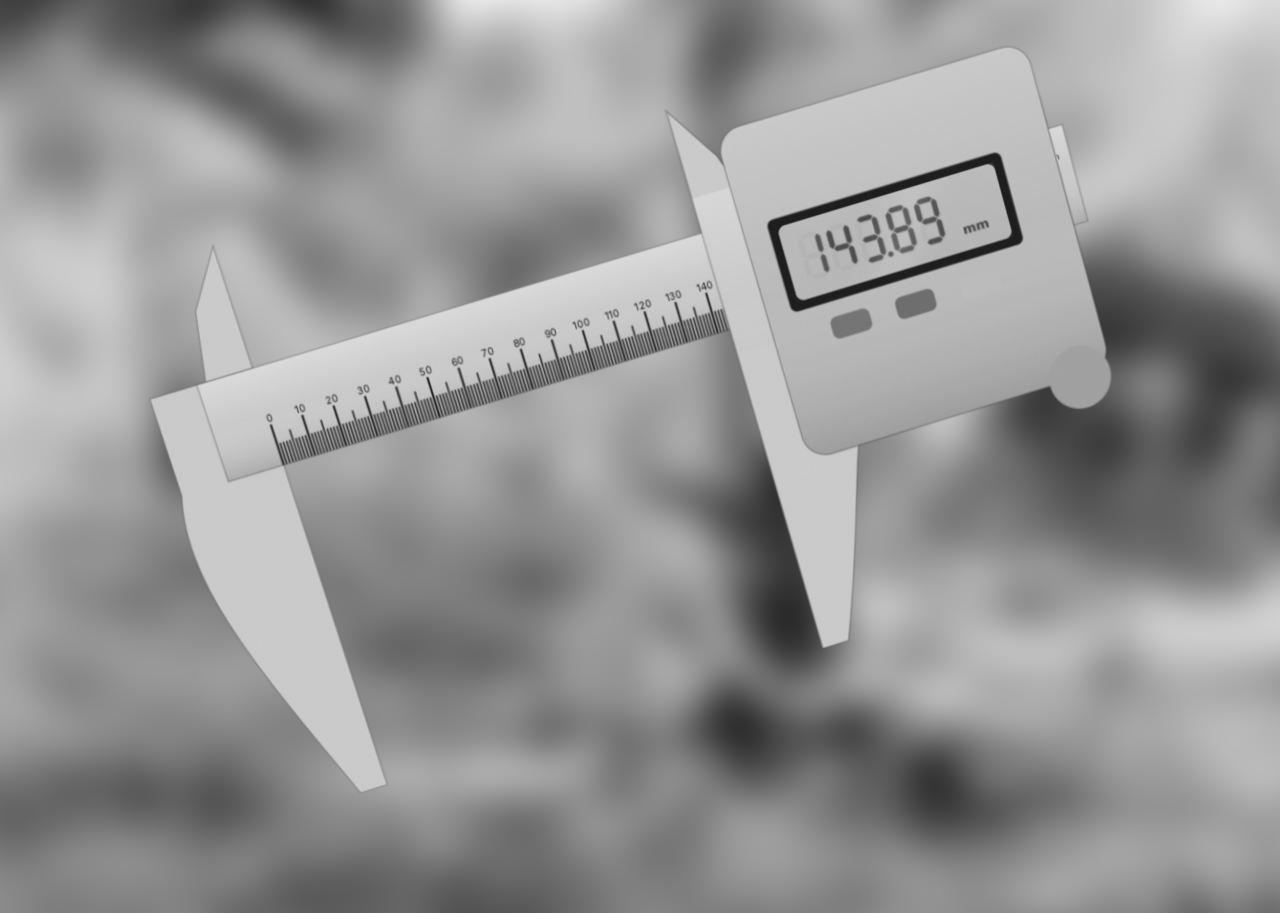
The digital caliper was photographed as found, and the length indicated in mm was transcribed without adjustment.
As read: 143.89 mm
